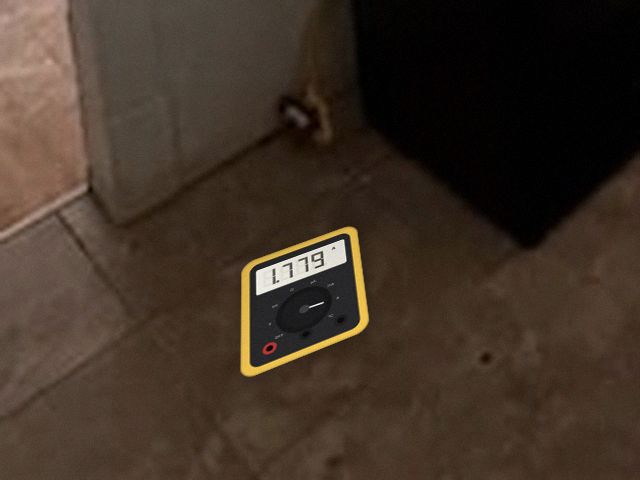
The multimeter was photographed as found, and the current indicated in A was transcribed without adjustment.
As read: 1.779 A
